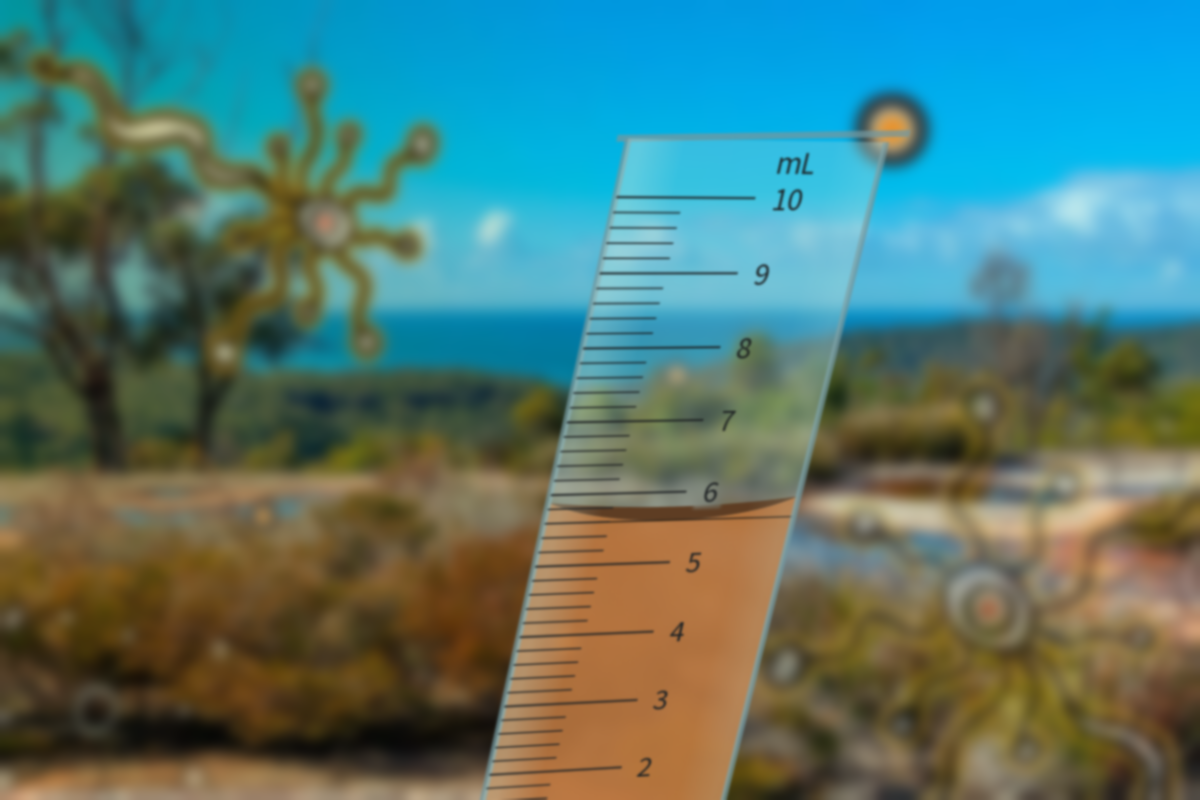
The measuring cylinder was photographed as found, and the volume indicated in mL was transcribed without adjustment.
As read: 5.6 mL
